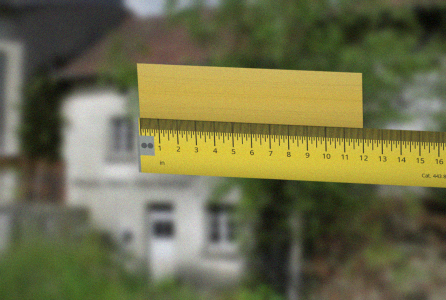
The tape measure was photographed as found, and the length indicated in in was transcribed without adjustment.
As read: 12 in
